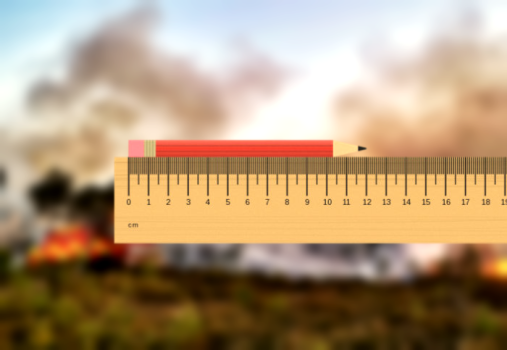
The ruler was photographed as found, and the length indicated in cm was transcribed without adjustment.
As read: 12 cm
